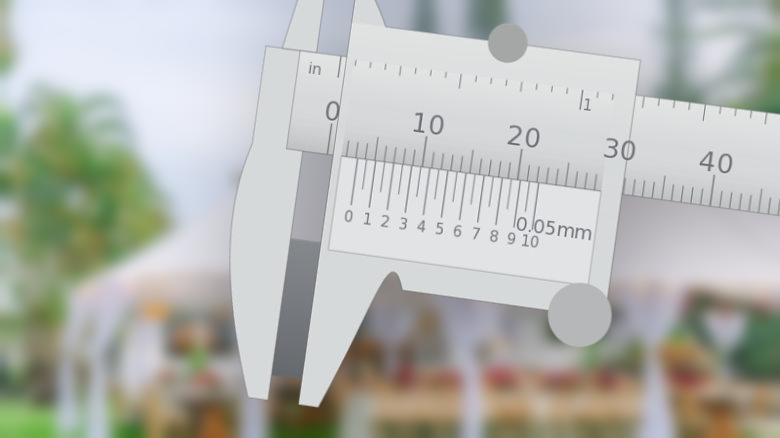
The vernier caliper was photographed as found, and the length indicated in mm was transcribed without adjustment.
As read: 3.2 mm
